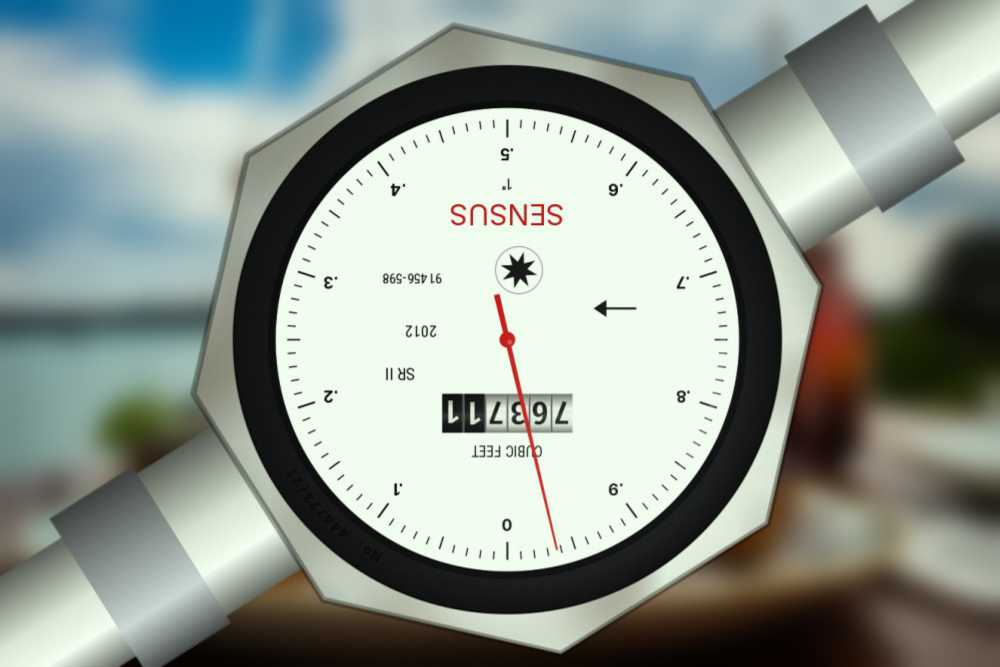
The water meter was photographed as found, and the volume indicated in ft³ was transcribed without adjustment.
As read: 763710.96 ft³
